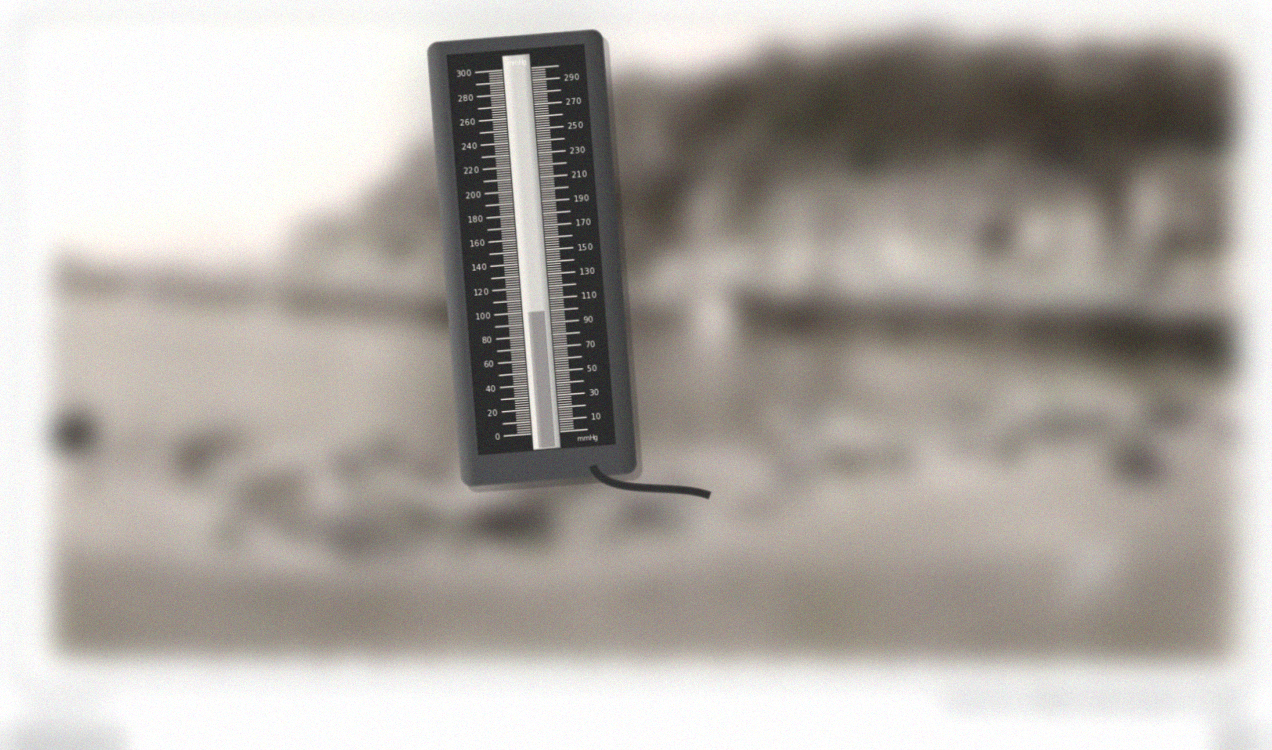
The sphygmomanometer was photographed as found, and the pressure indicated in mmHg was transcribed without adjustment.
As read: 100 mmHg
